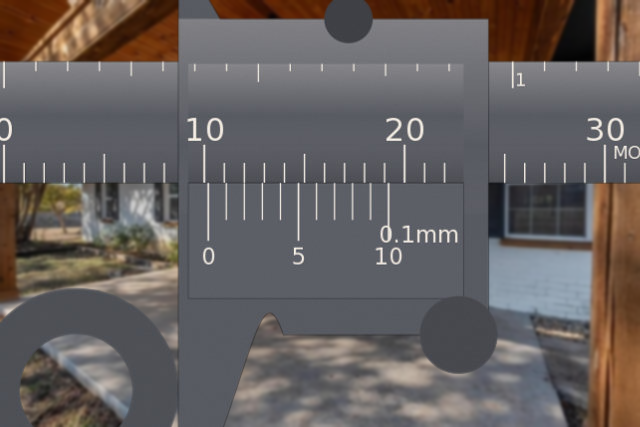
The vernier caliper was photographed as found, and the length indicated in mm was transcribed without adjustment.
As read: 10.2 mm
